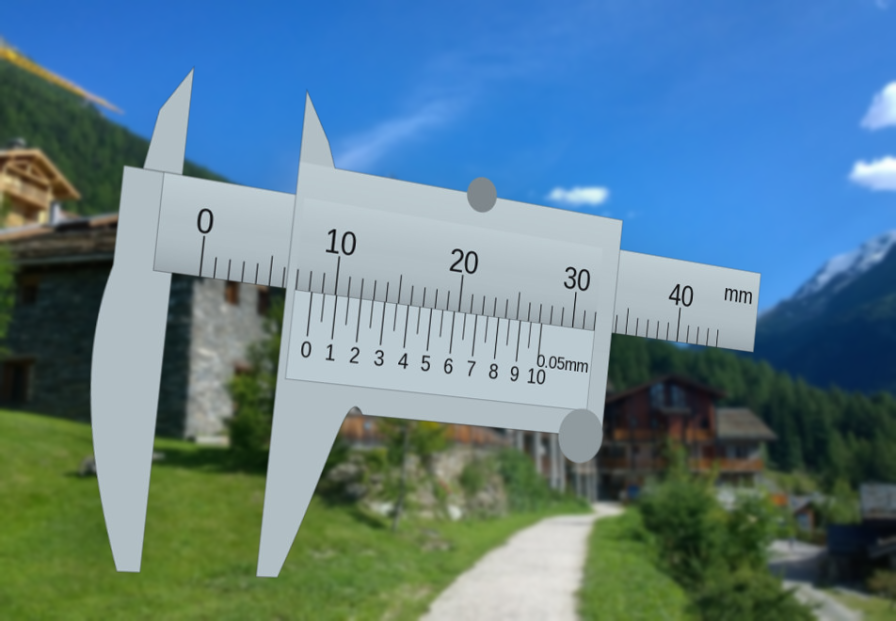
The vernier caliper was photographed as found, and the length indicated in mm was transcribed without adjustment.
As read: 8.2 mm
